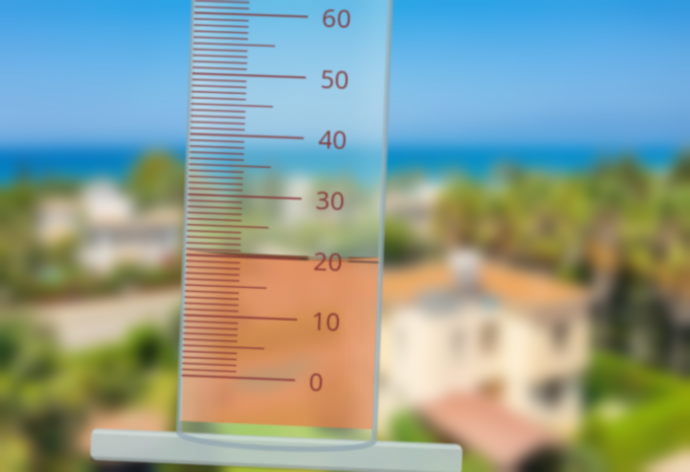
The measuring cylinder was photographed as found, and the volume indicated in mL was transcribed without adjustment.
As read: 20 mL
